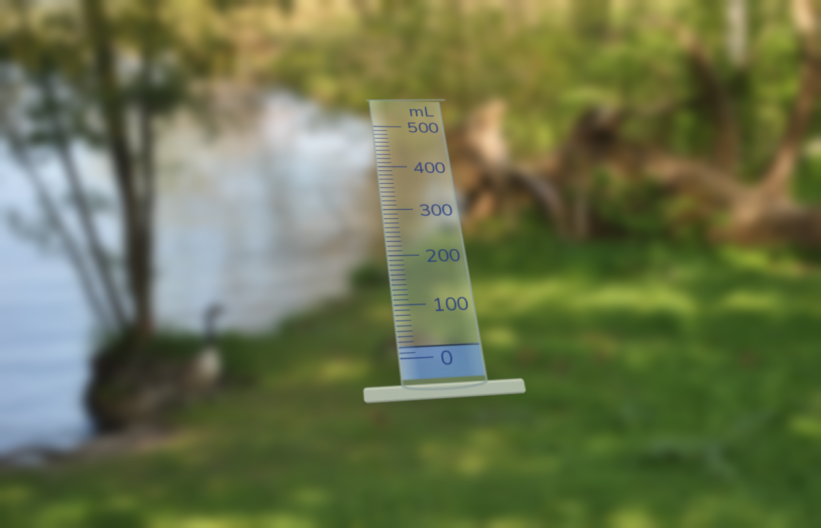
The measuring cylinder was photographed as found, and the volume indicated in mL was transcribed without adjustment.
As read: 20 mL
